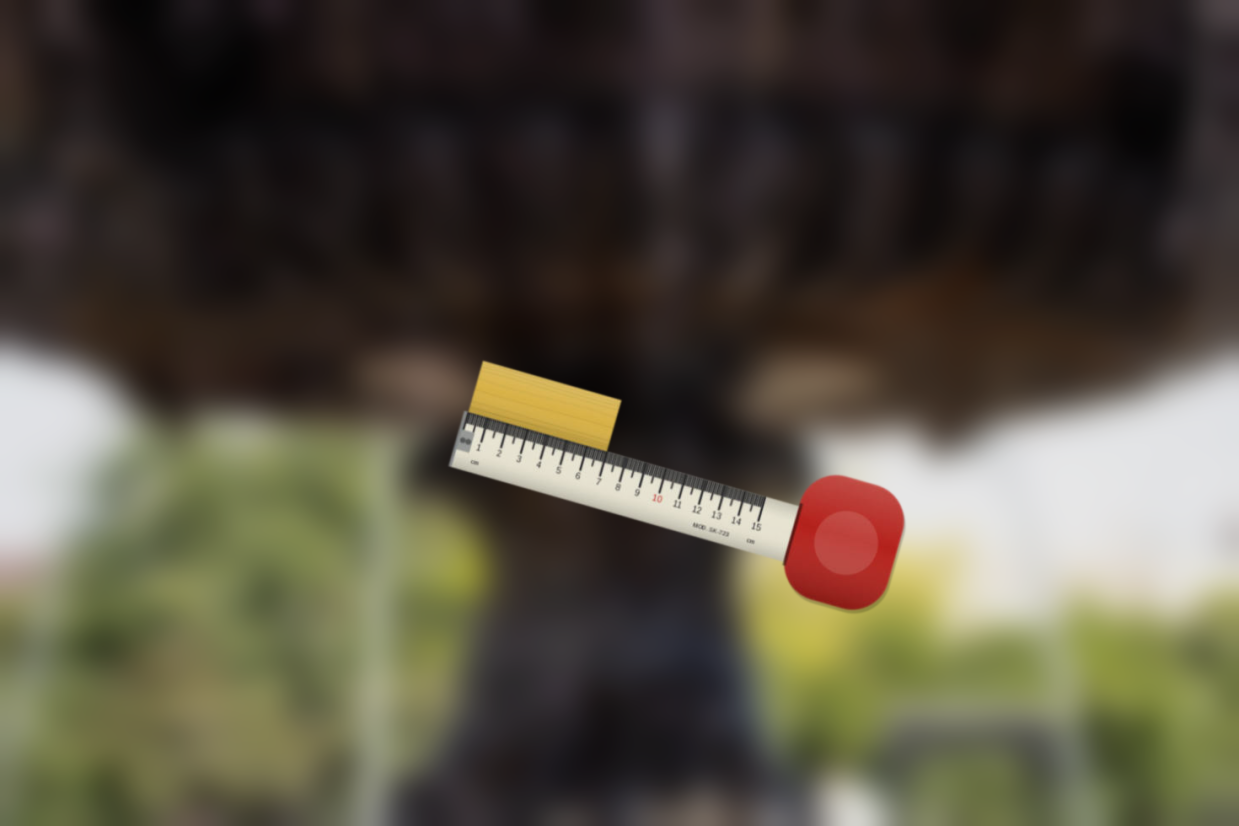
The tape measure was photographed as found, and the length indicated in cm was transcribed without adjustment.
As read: 7 cm
